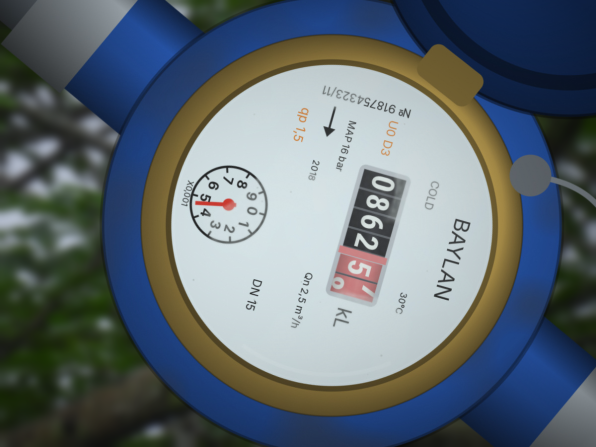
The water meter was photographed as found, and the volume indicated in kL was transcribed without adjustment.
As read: 862.574 kL
